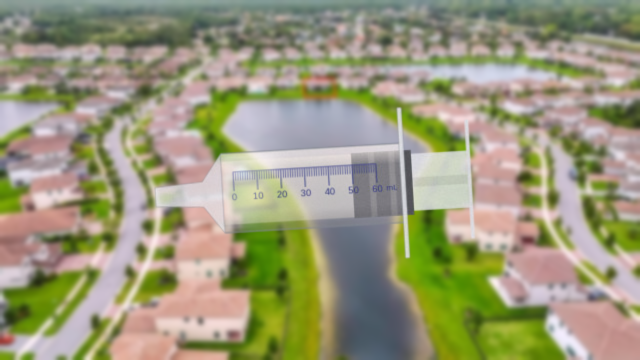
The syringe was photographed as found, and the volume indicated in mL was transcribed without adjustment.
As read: 50 mL
